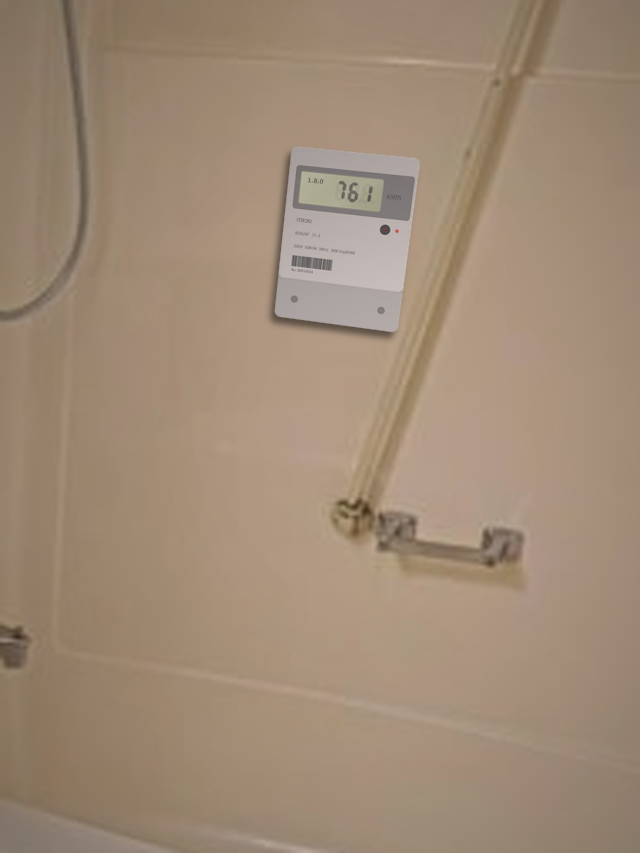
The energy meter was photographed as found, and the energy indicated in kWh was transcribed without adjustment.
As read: 761 kWh
